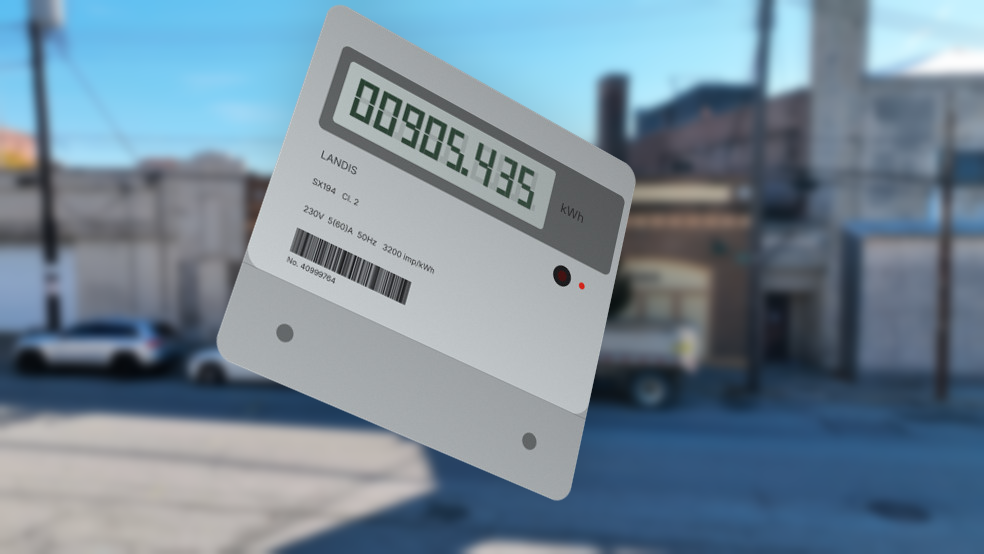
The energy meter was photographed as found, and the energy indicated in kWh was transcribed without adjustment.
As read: 905.435 kWh
